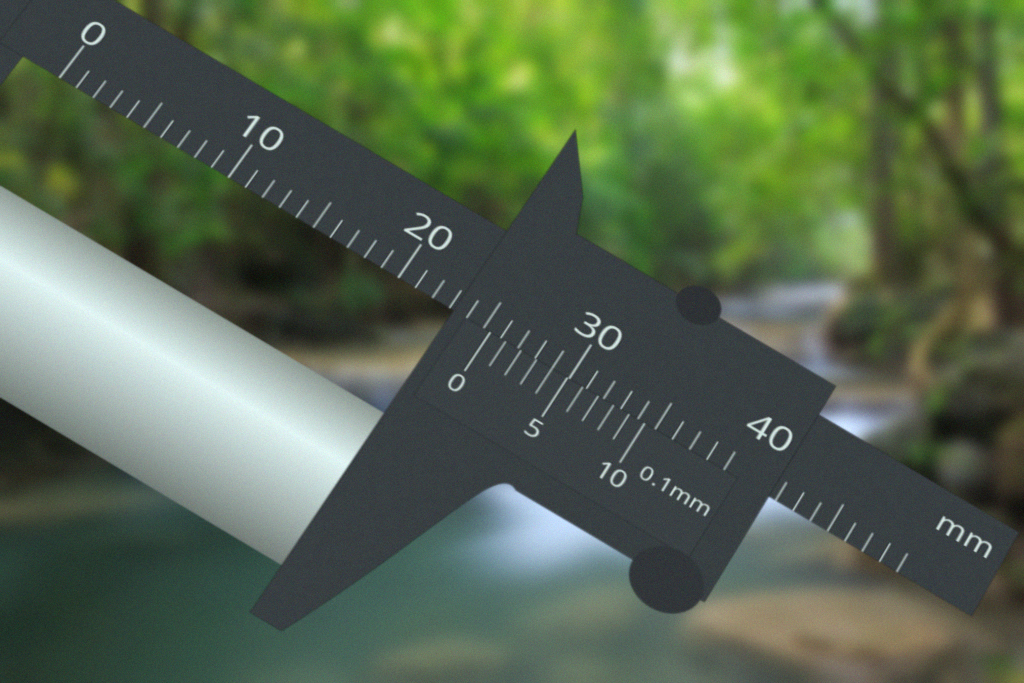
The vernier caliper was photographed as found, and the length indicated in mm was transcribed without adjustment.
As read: 25.4 mm
